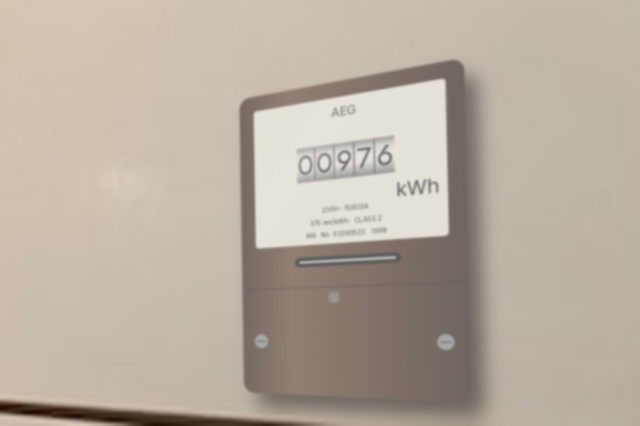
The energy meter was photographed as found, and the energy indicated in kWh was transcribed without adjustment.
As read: 976 kWh
